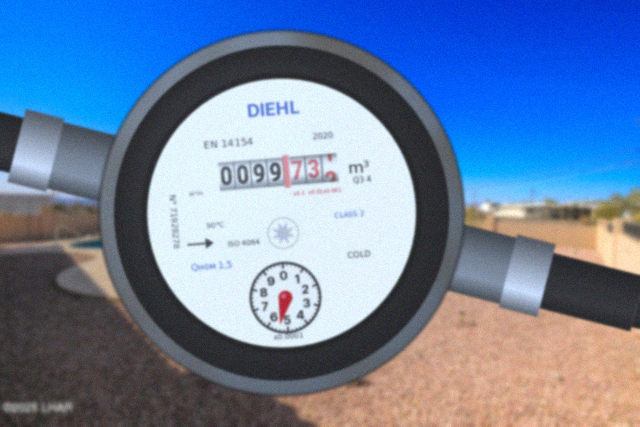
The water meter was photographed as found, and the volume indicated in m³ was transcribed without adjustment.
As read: 99.7315 m³
